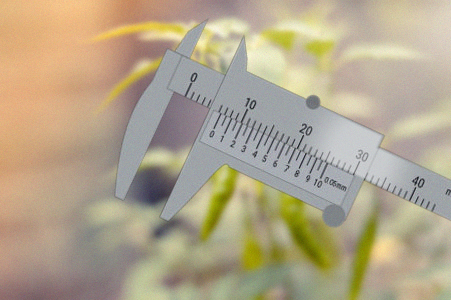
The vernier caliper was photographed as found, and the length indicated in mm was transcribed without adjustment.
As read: 6.4 mm
